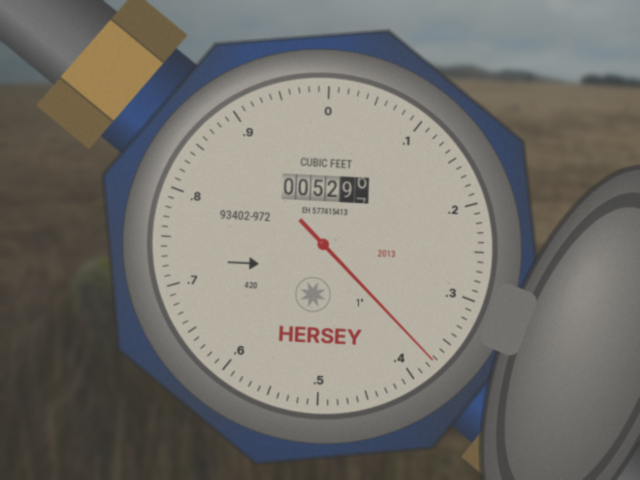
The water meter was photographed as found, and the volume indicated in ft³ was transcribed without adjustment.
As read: 5296.37 ft³
